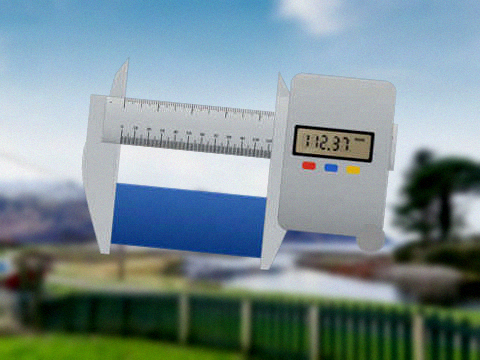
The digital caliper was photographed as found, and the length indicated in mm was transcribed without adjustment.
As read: 112.37 mm
